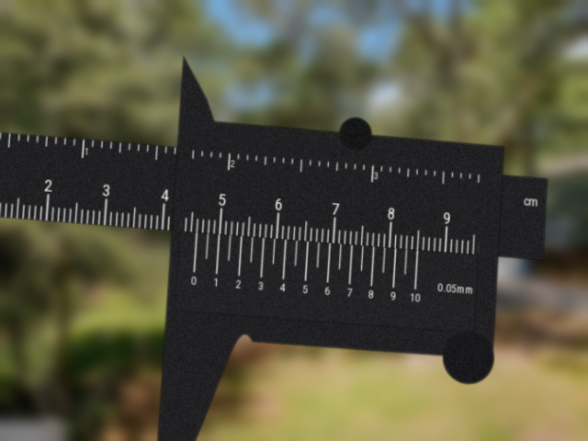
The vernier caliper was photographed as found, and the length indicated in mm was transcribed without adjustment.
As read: 46.0 mm
